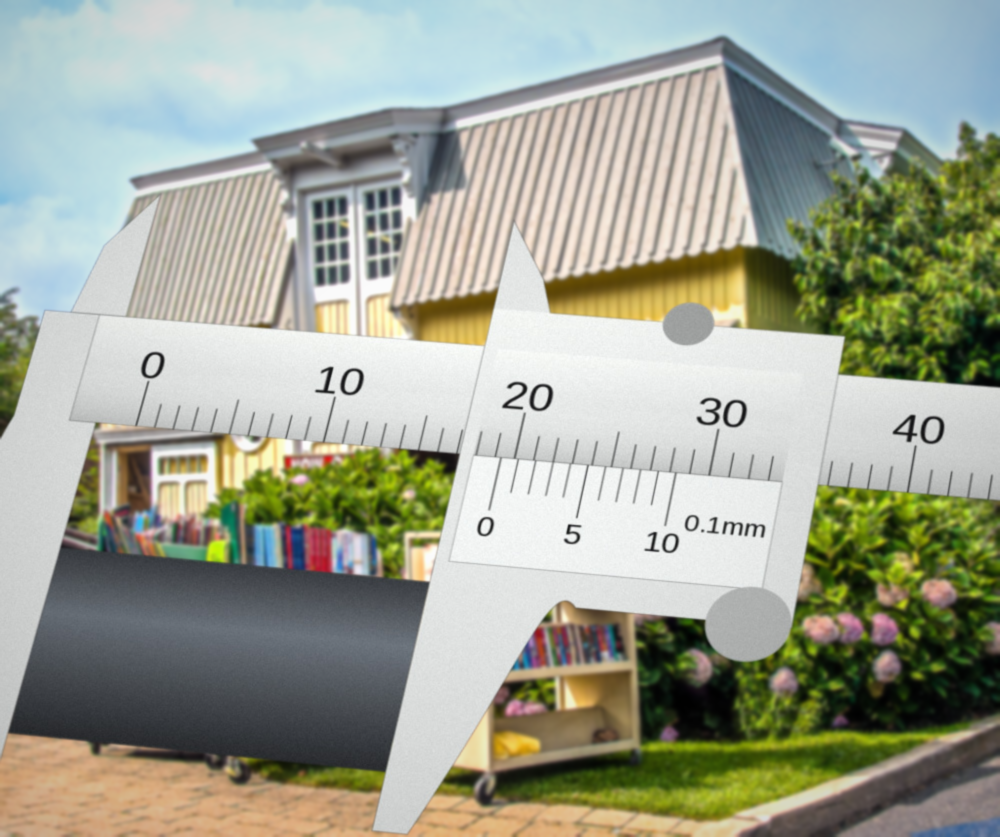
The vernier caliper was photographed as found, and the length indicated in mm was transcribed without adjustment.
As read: 19.3 mm
